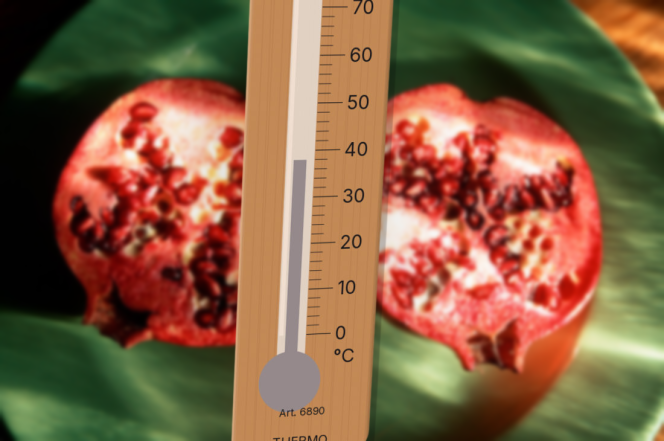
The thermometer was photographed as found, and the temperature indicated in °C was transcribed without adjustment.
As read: 38 °C
